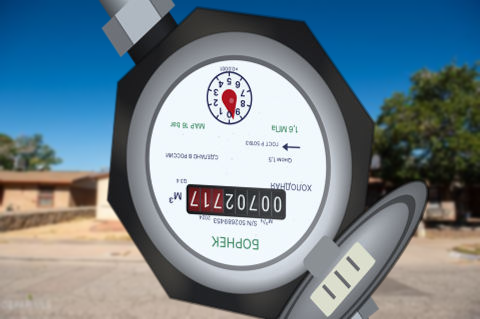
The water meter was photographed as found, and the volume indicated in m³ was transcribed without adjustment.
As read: 702.7169 m³
